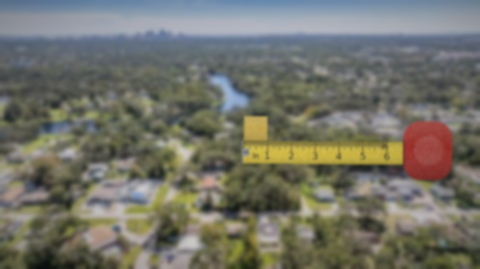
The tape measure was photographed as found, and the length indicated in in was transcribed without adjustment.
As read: 1 in
